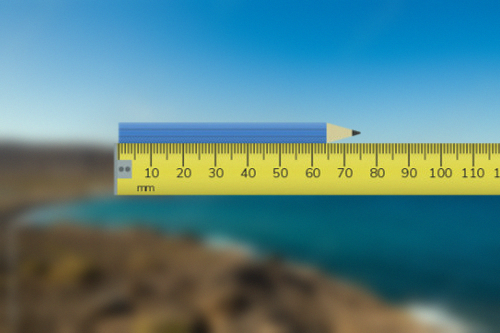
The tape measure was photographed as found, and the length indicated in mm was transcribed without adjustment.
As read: 75 mm
